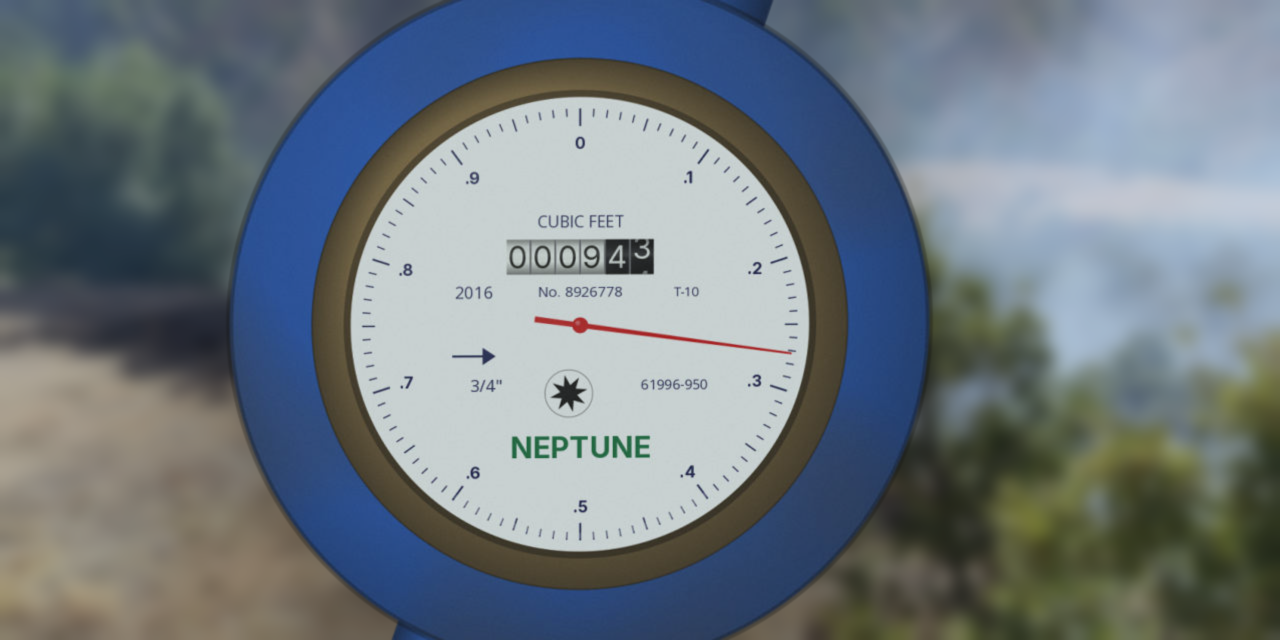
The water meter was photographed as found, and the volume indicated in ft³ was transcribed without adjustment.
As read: 943.27 ft³
